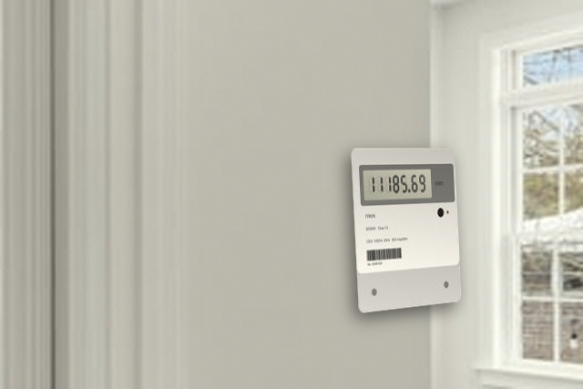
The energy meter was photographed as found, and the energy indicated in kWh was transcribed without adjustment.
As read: 11185.69 kWh
